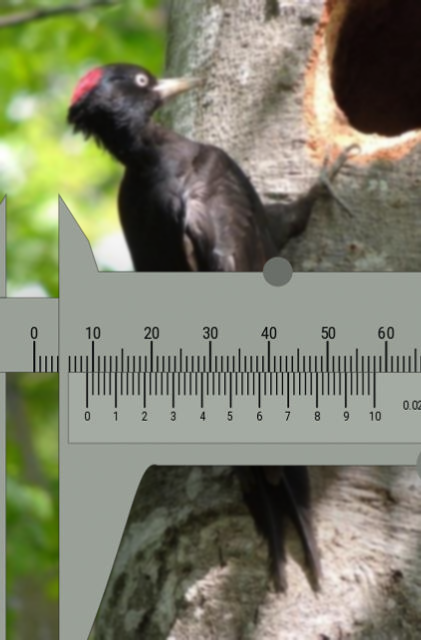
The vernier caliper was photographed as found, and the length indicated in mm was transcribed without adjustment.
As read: 9.0 mm
